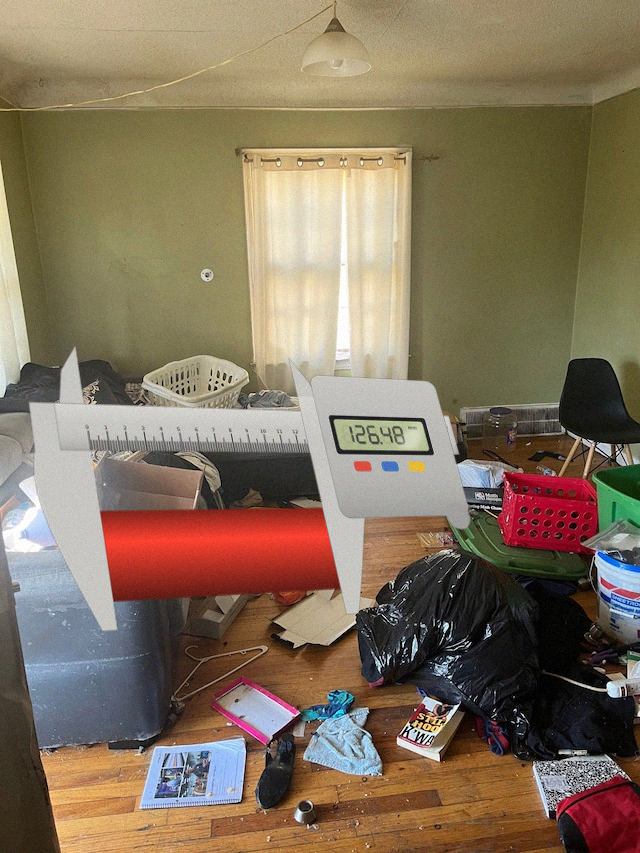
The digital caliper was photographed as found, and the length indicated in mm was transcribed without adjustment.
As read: 126.48 mm
